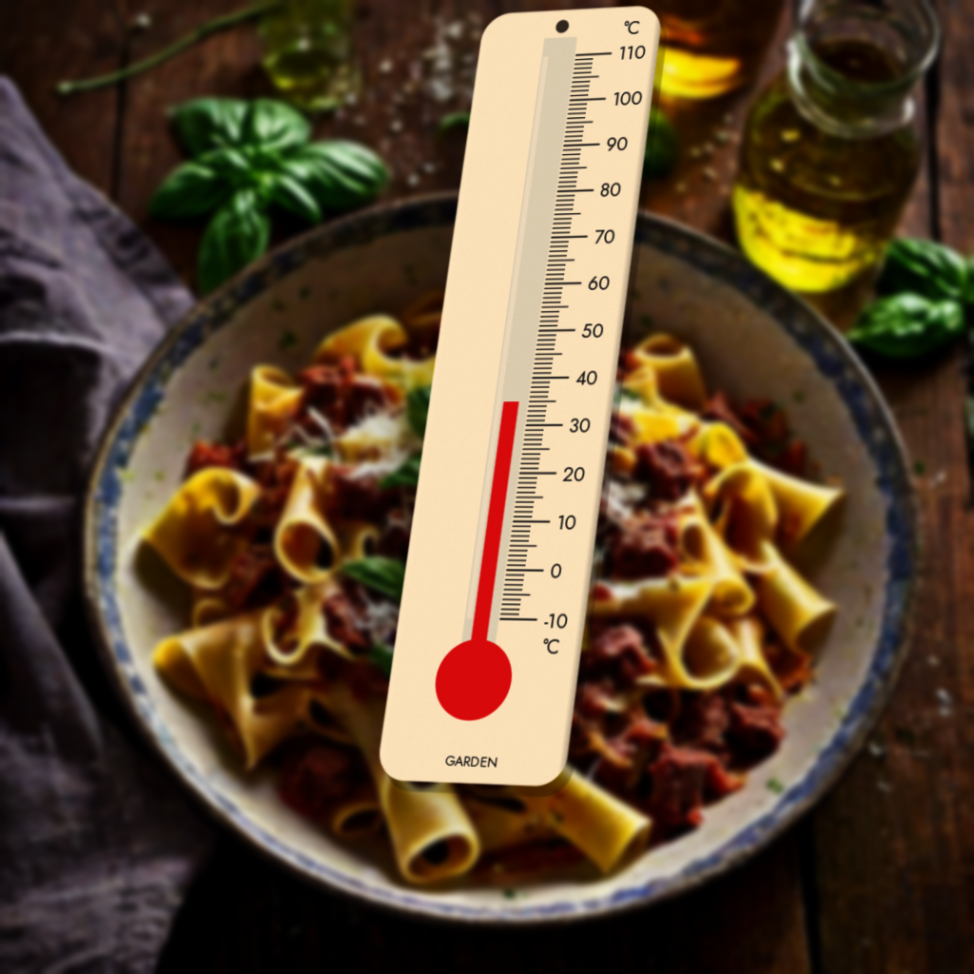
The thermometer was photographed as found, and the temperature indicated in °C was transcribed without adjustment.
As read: 35 °C
